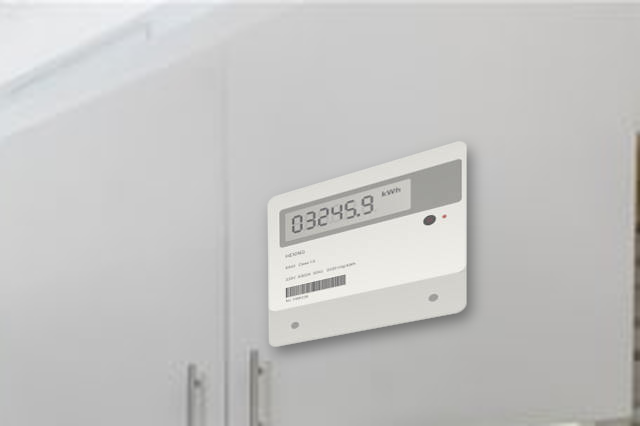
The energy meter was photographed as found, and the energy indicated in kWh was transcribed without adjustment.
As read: 3245.9 kWh
